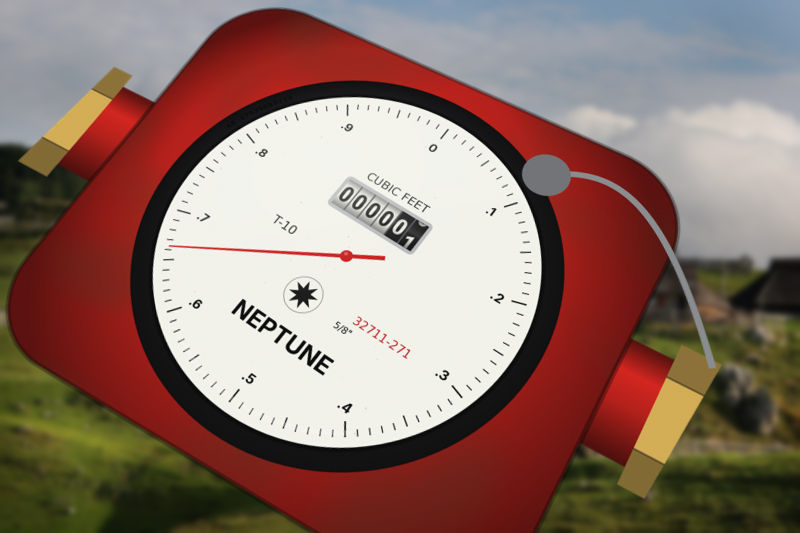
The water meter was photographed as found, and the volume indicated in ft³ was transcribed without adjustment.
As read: 0.66 ft³
